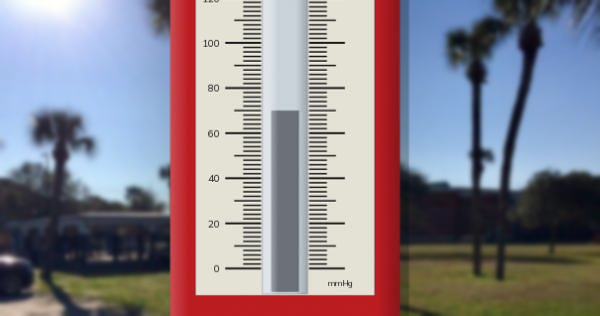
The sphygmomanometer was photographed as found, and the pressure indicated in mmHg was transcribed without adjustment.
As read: 70 mmHg
